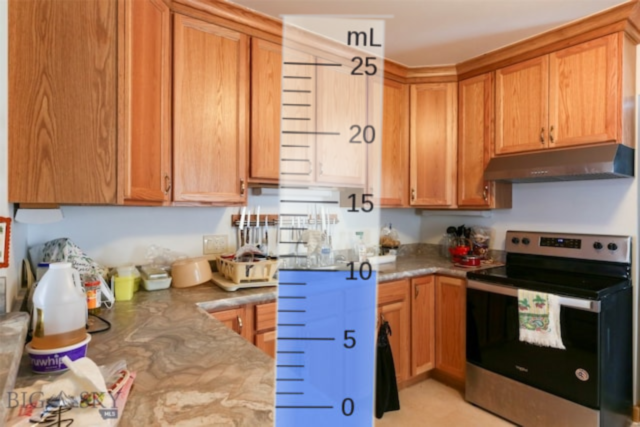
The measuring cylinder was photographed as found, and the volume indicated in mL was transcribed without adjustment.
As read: 10 mL
